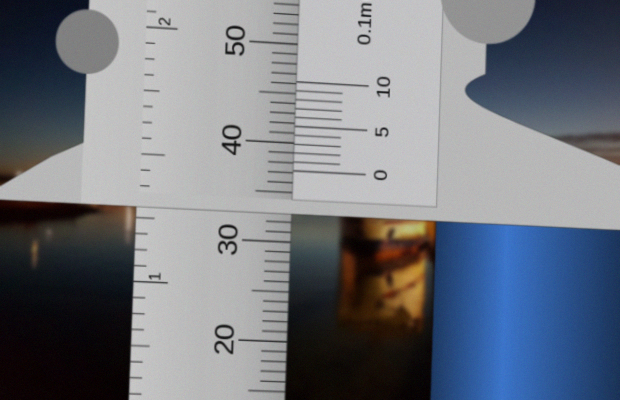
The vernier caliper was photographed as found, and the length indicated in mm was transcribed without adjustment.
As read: 37.2 mm
